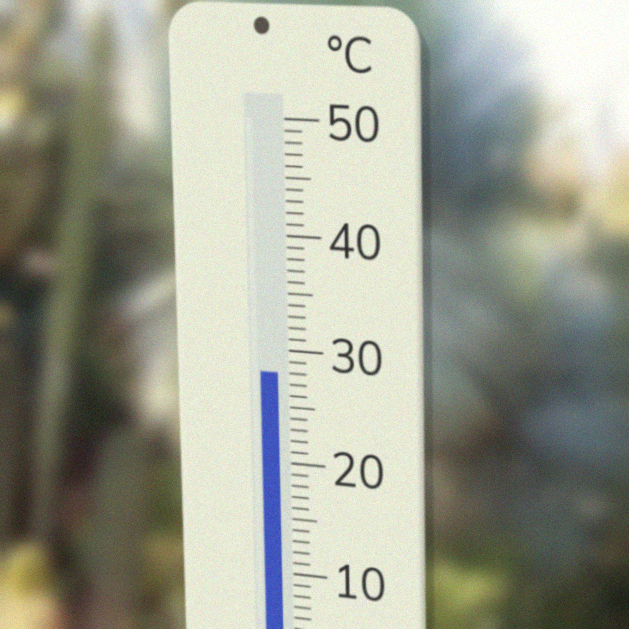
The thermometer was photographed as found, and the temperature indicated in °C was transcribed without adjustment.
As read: 28 °C
